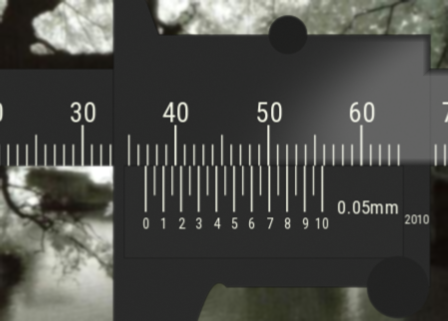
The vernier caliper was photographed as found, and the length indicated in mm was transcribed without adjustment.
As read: 36.8 mm
